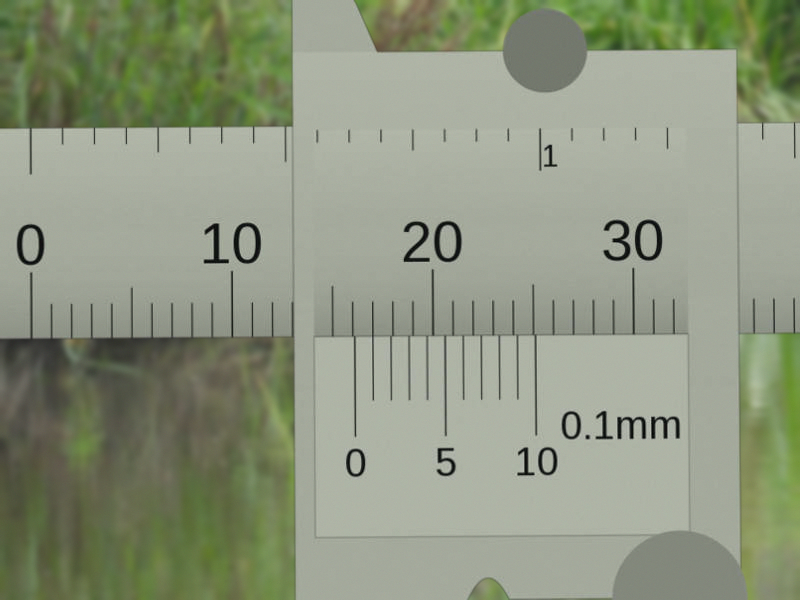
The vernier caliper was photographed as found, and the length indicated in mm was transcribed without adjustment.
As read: 16.1 mm
